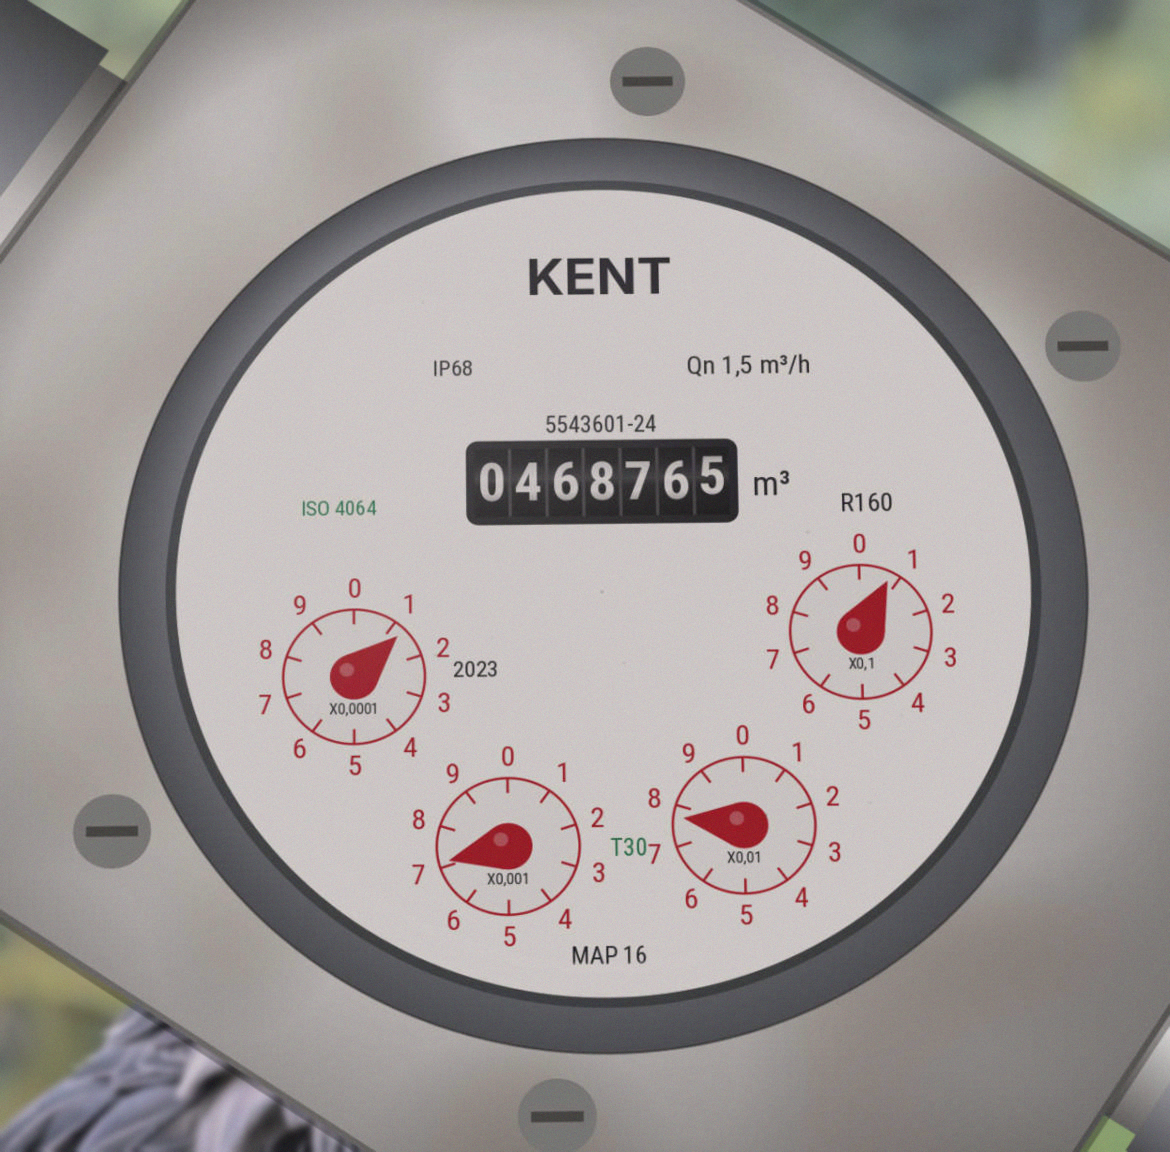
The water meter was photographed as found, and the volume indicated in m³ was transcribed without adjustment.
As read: 468765.0771 m³
